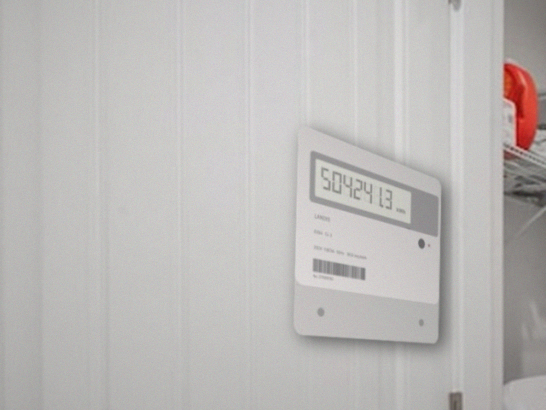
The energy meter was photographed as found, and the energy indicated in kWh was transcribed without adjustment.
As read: 504241.3 kWh
